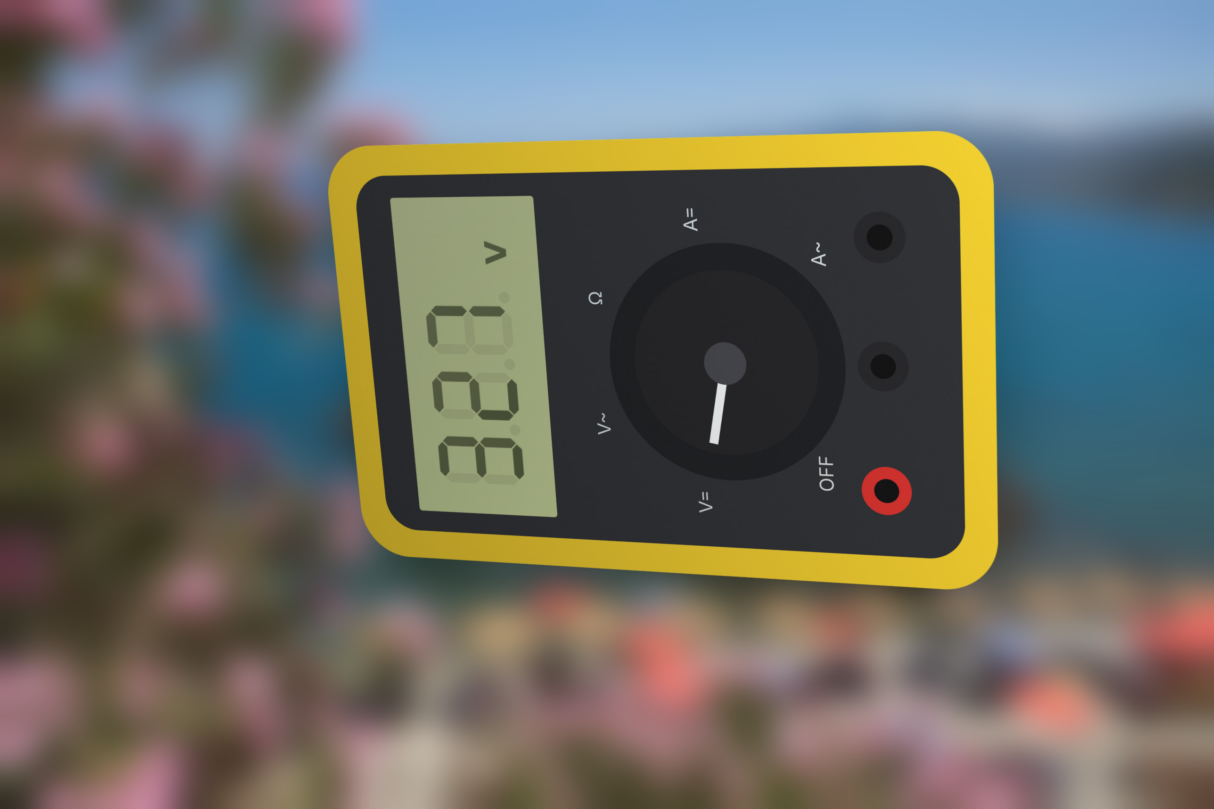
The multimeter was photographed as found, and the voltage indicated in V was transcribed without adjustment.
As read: 327 V
